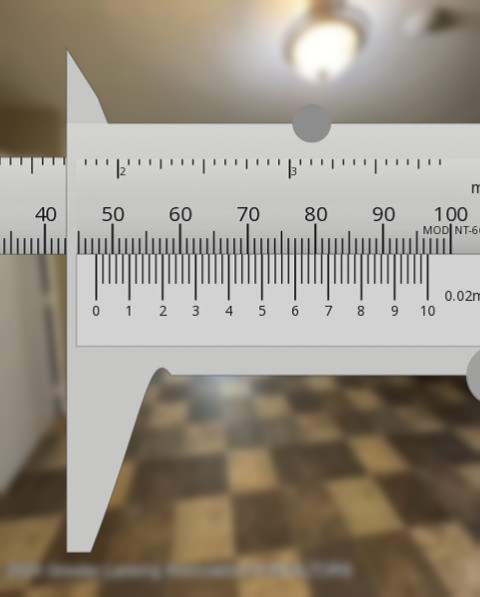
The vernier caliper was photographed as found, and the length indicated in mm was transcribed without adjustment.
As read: 47.6 mm
